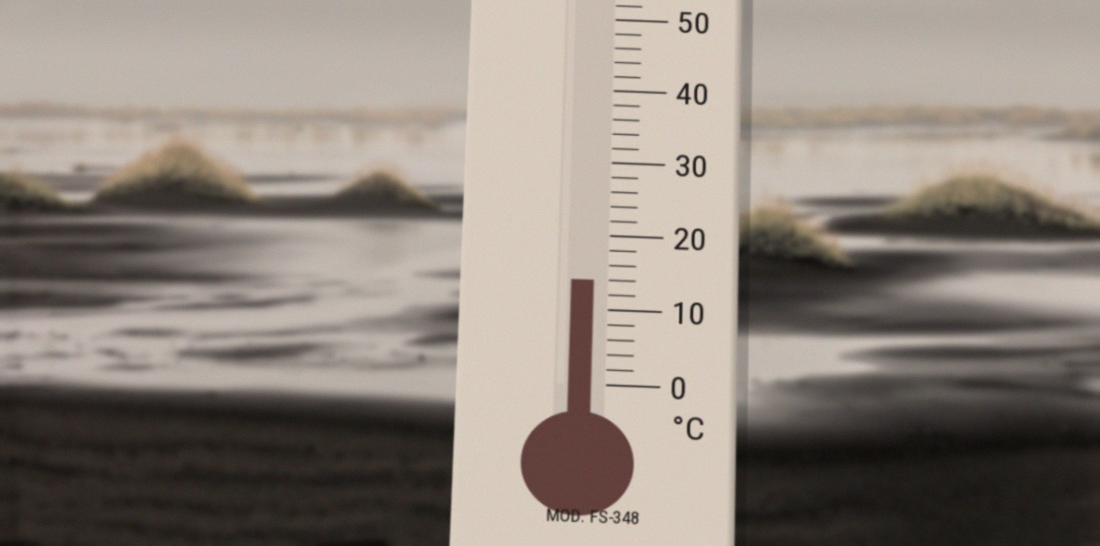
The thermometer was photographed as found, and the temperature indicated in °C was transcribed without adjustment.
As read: 14 °C
